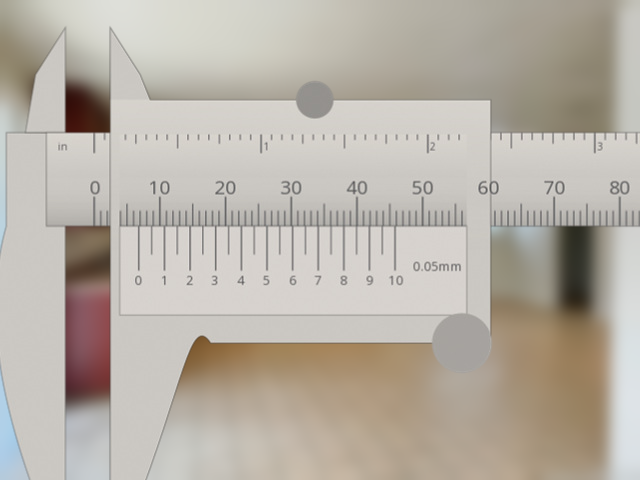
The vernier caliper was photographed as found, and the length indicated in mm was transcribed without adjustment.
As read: 6.8 mm
